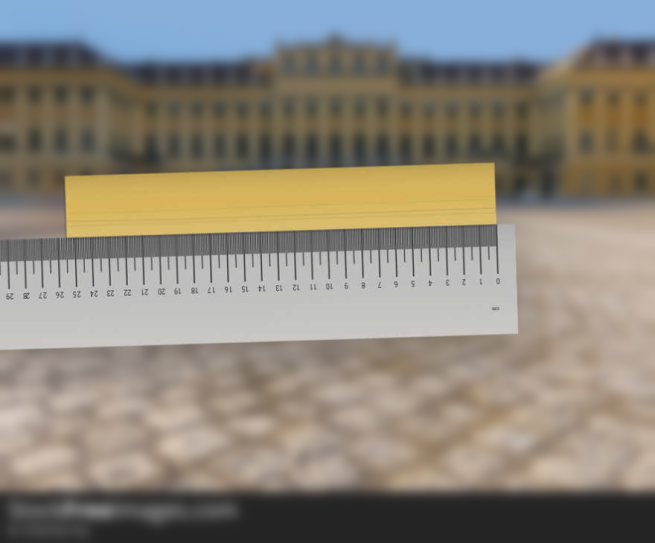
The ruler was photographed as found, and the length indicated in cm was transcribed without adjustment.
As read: 25.5 cm
